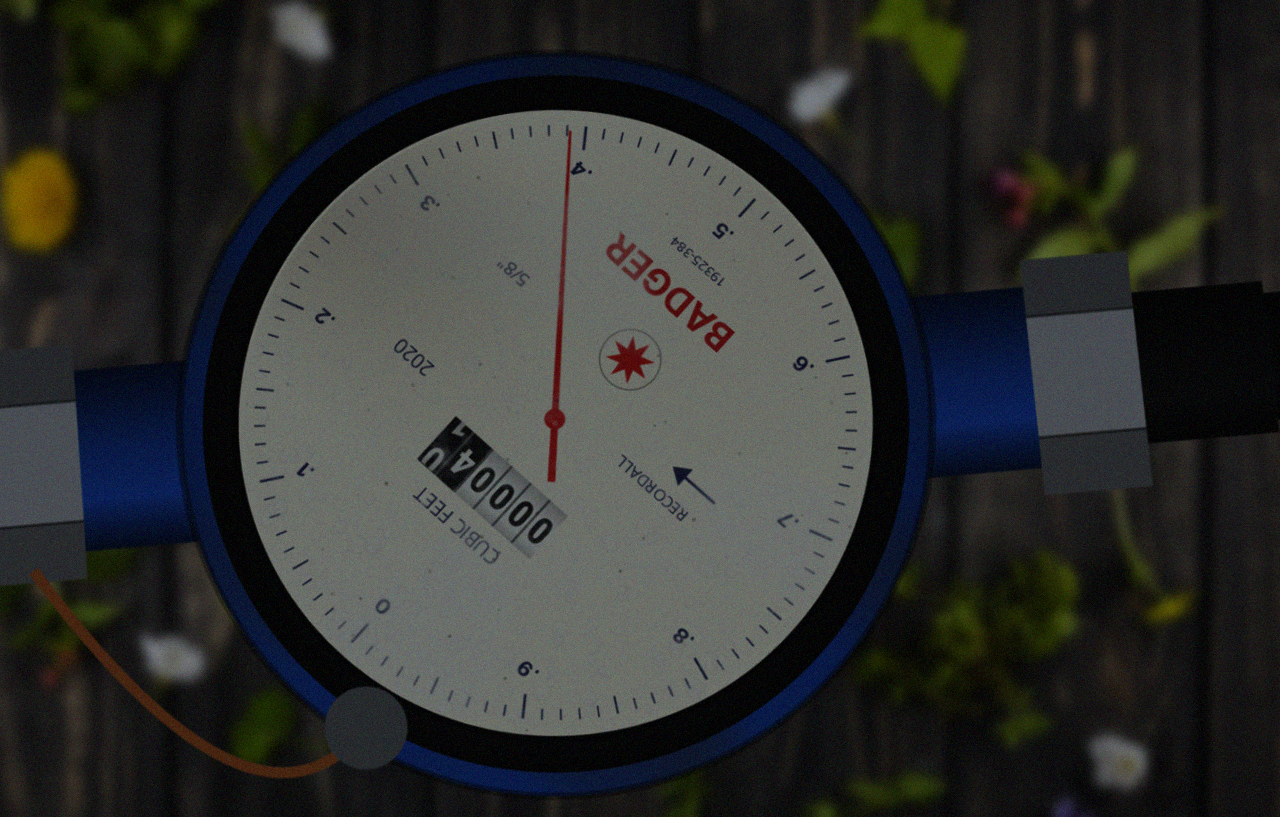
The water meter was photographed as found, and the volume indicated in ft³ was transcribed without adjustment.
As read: 40.39 ft³
